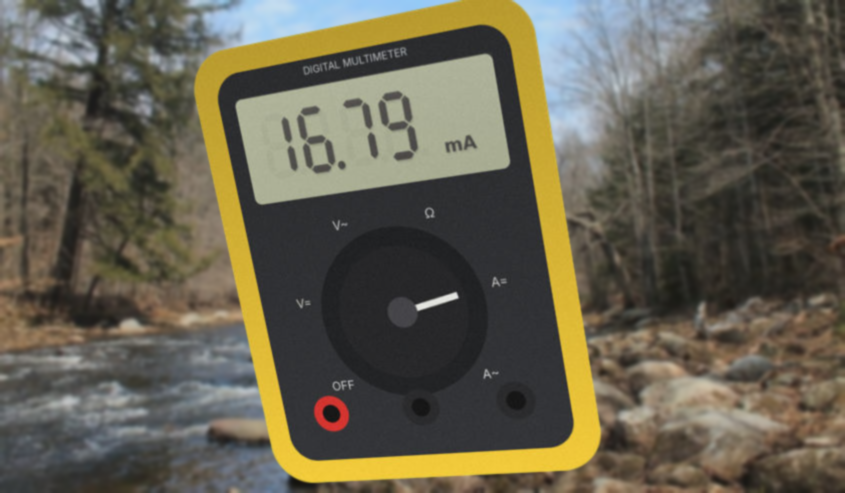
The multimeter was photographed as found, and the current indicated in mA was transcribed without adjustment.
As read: 16.79 mA
